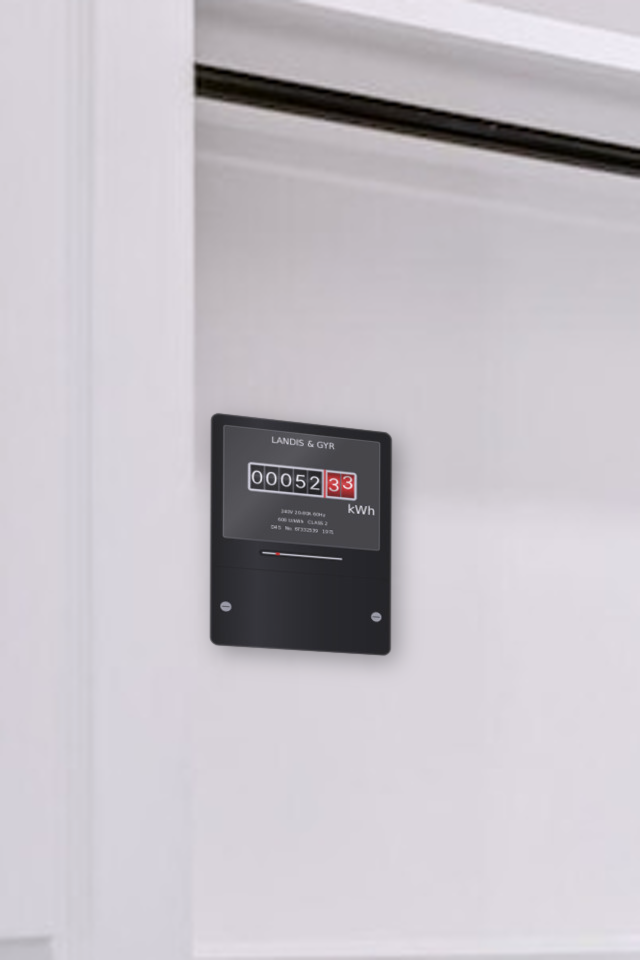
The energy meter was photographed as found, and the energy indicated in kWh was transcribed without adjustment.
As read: 52.33 kWh
